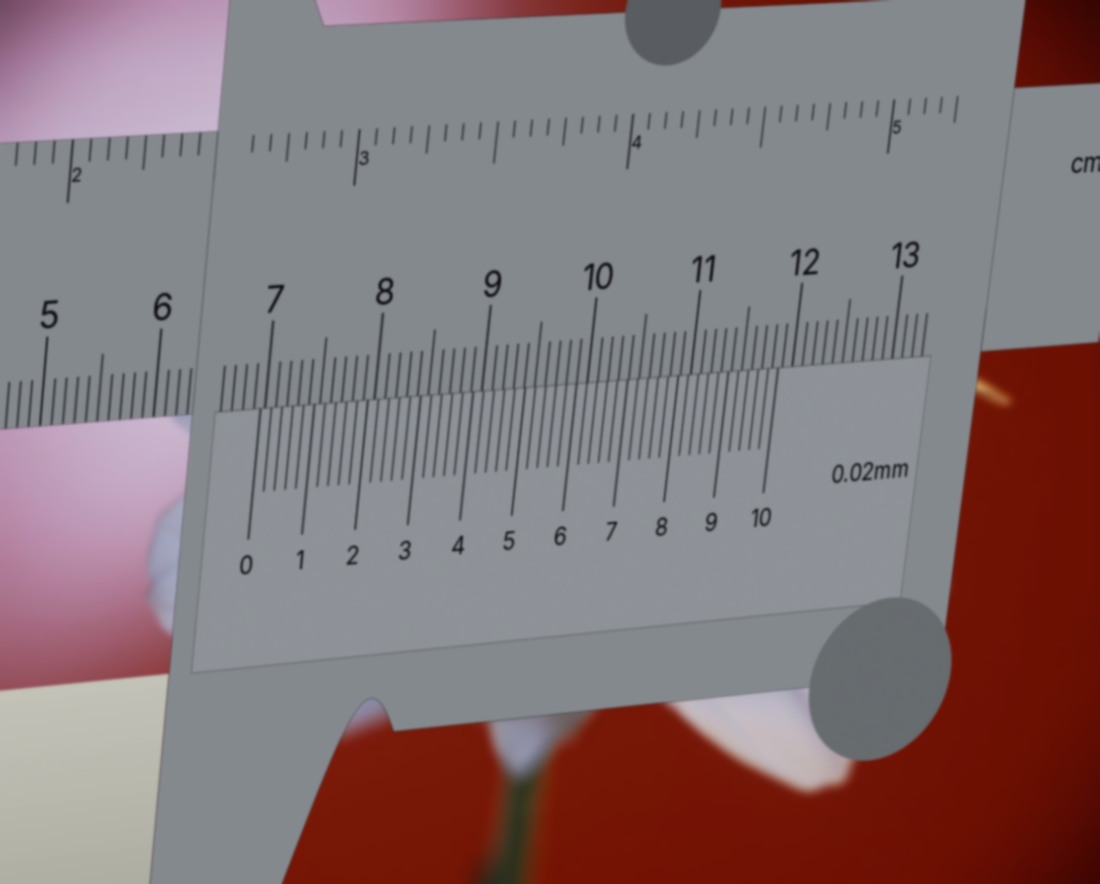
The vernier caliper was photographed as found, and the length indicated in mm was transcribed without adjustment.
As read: 69.6 mm
